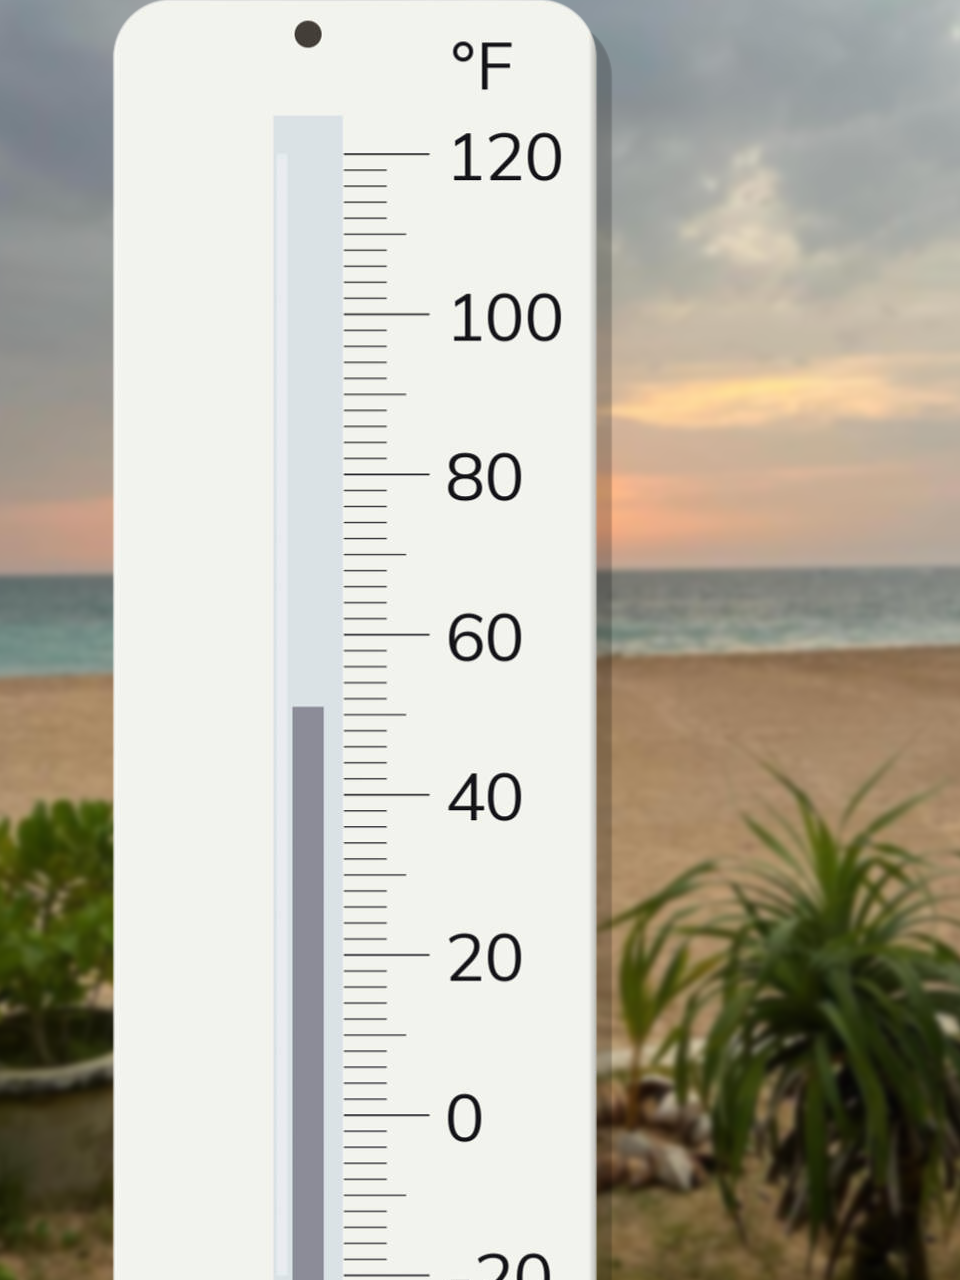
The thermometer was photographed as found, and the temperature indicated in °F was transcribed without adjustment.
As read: 51 °F
